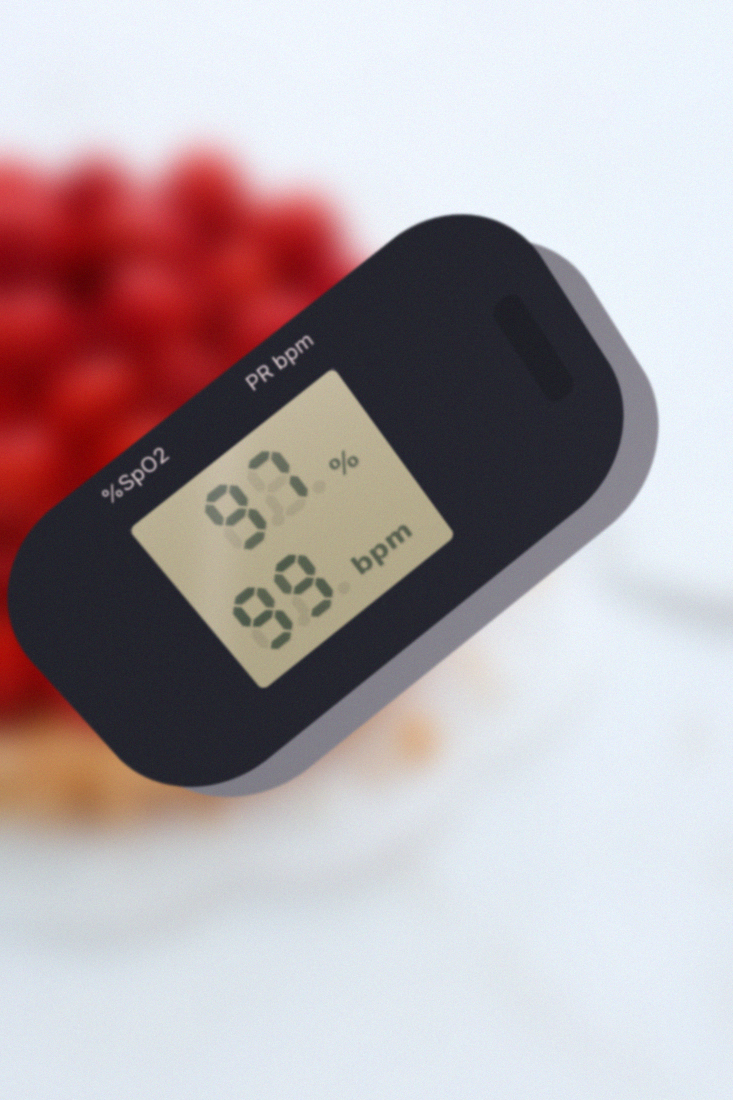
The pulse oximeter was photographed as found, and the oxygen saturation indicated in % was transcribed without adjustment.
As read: 97 %
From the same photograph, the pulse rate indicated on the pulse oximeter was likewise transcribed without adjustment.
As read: 99 bpm
